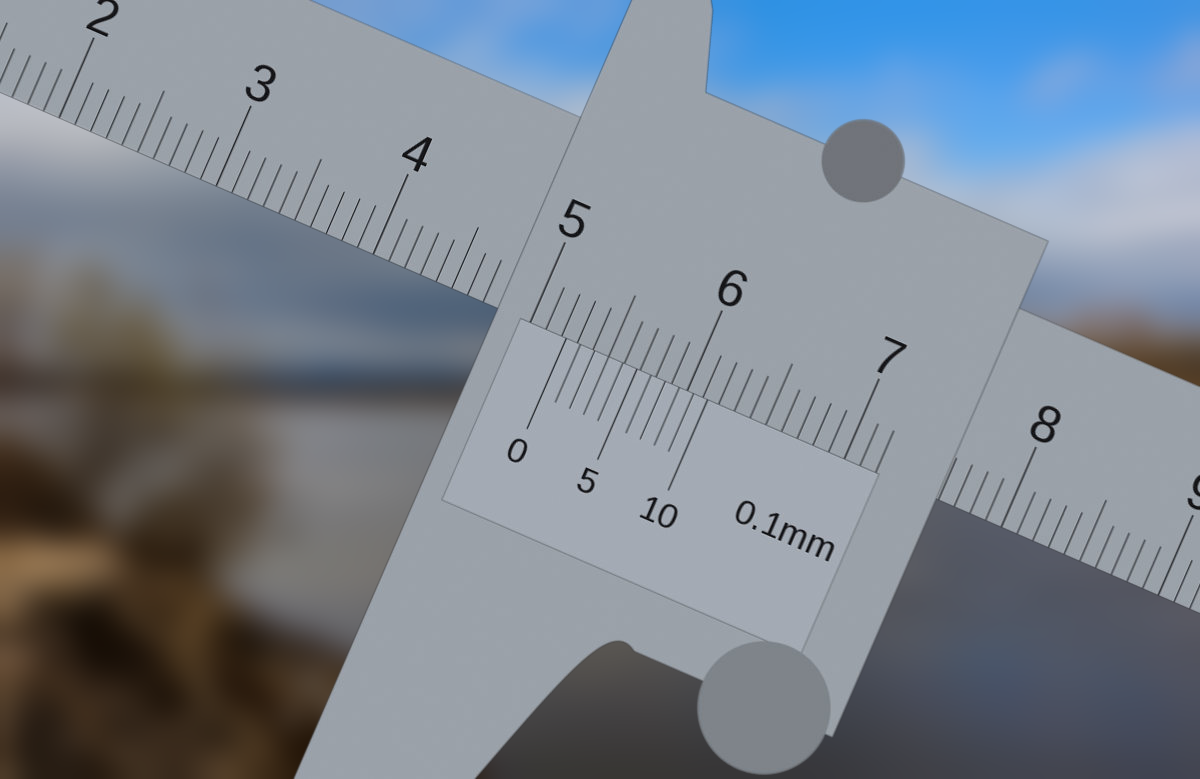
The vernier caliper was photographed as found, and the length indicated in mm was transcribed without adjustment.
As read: 52.3 mm
